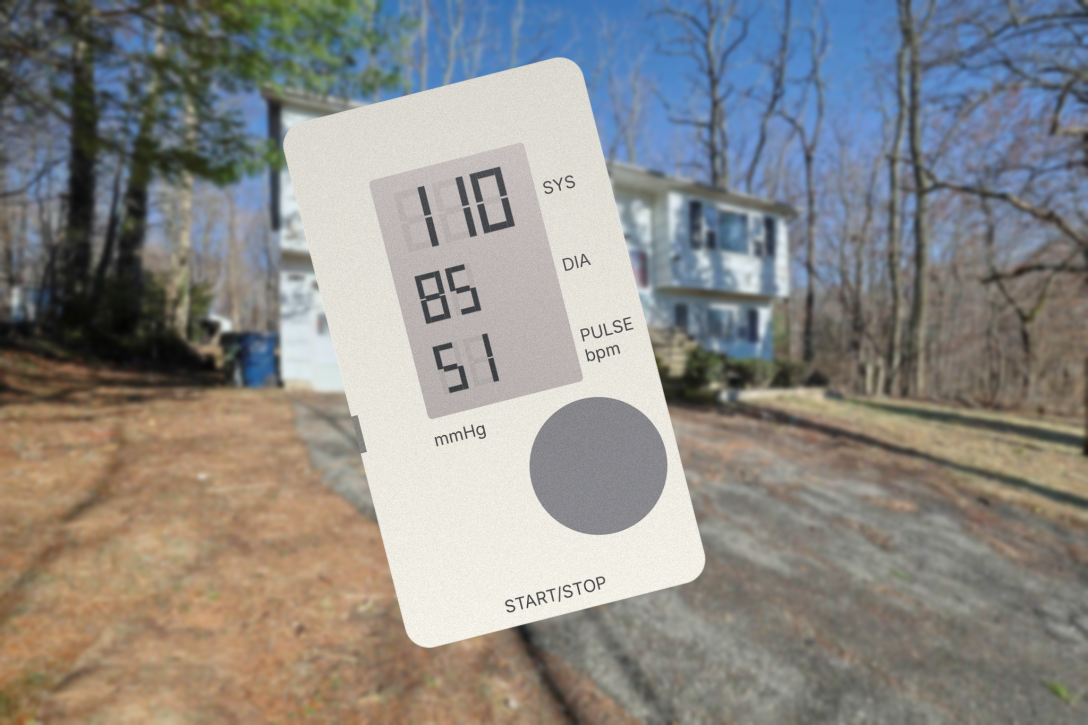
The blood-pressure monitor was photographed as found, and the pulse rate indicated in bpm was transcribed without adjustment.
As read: 51 bpm
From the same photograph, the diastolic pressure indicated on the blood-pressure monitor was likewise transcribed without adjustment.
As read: 85 mmHg
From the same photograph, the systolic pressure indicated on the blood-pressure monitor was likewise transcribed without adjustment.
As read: 110 mmHg
